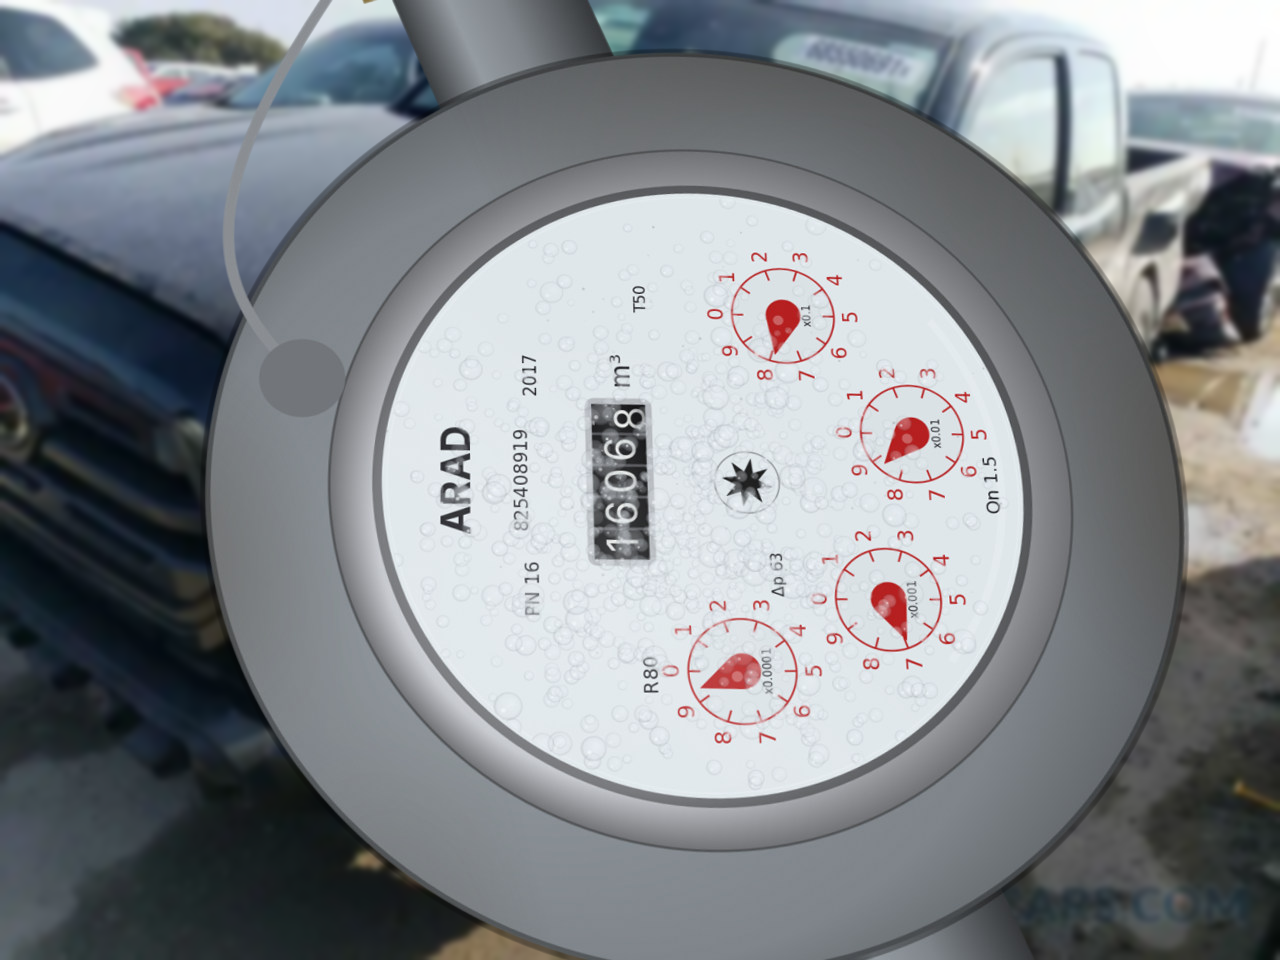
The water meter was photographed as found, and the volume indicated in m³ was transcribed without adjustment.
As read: 16067.7869 m³
